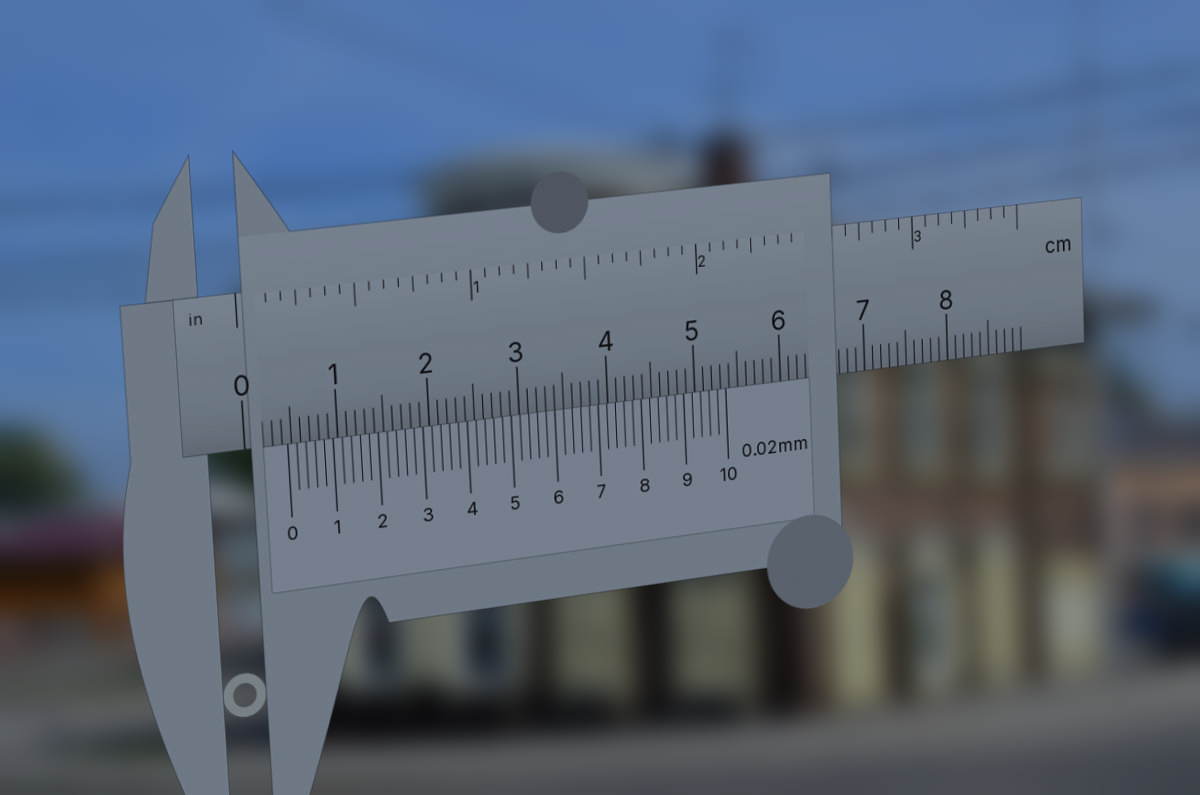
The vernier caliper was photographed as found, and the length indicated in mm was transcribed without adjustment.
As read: 4.6 mm
